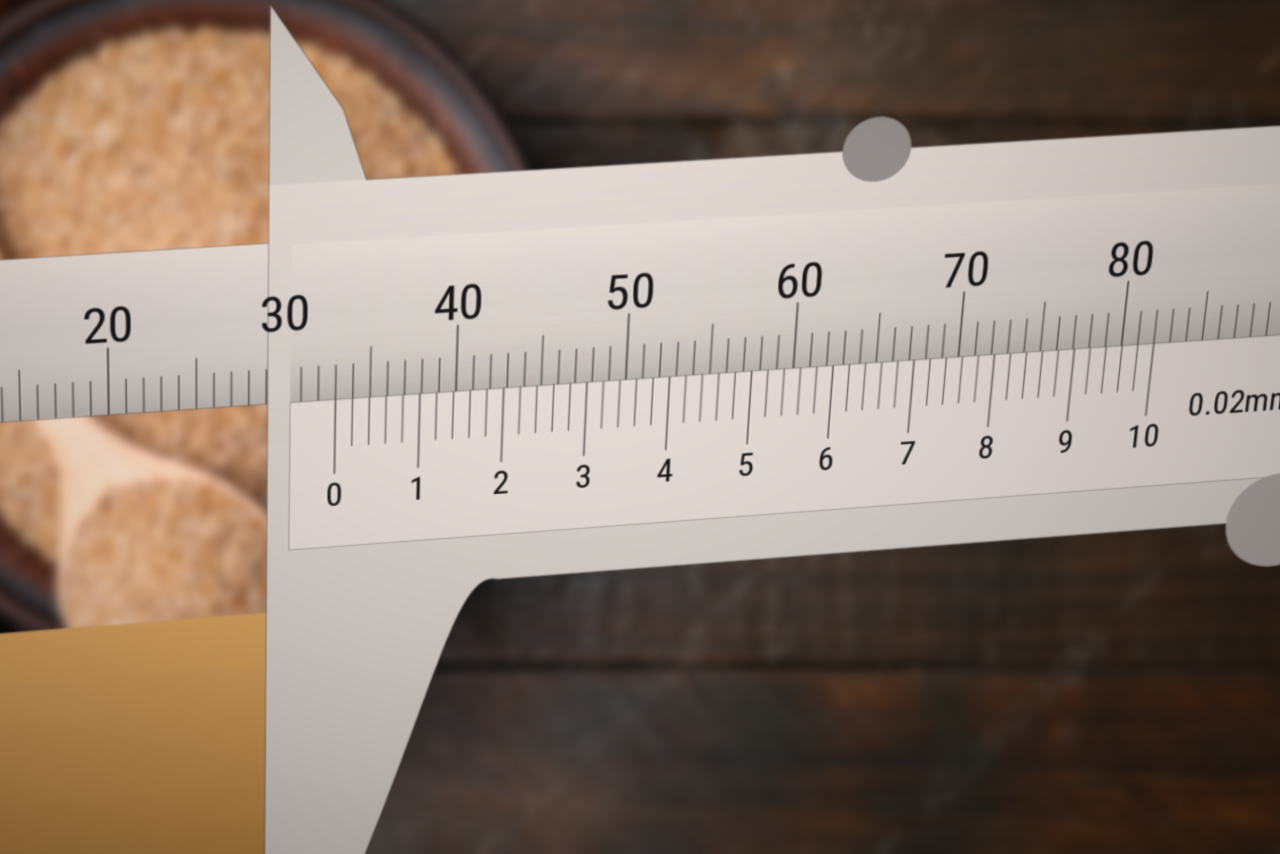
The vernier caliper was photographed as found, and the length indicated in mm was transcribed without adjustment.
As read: 33.0 mm
